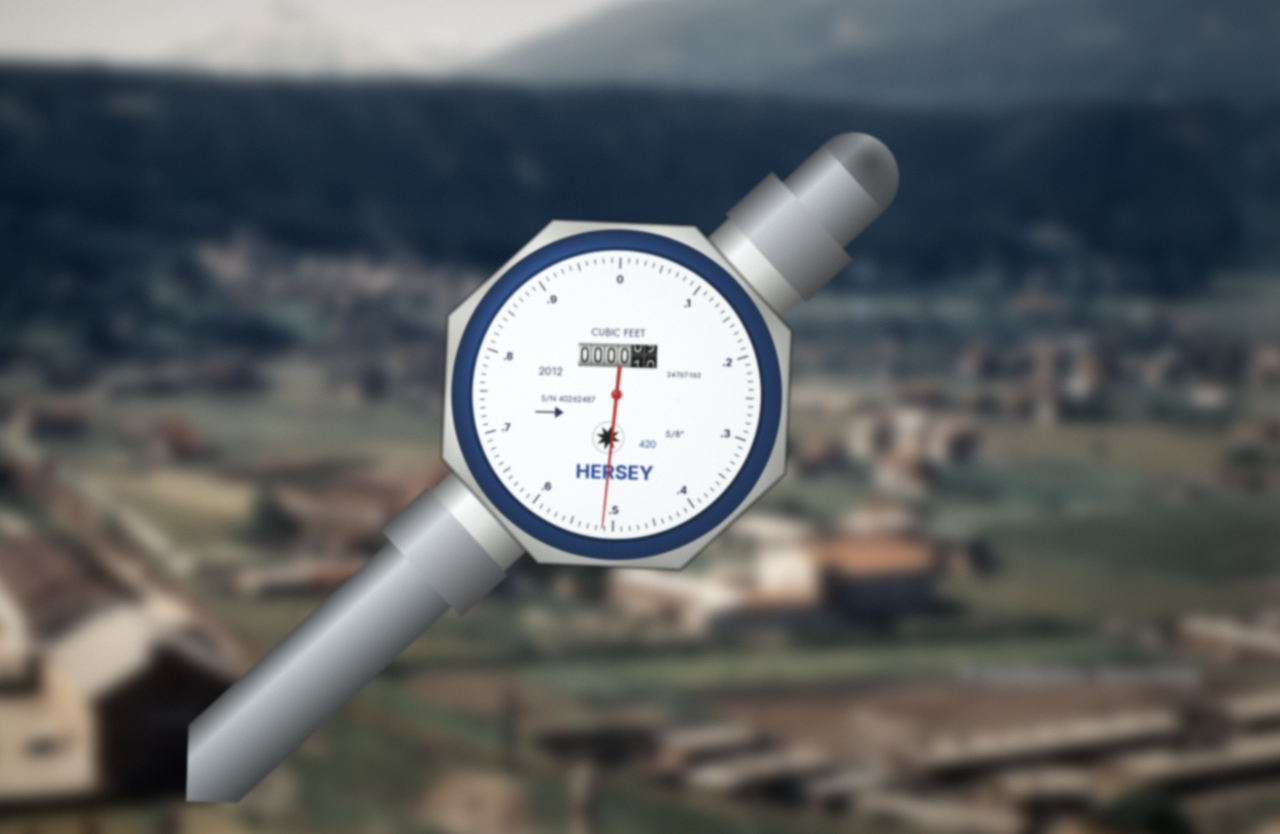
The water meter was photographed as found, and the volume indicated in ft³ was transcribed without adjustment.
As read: 9.51 ft³
